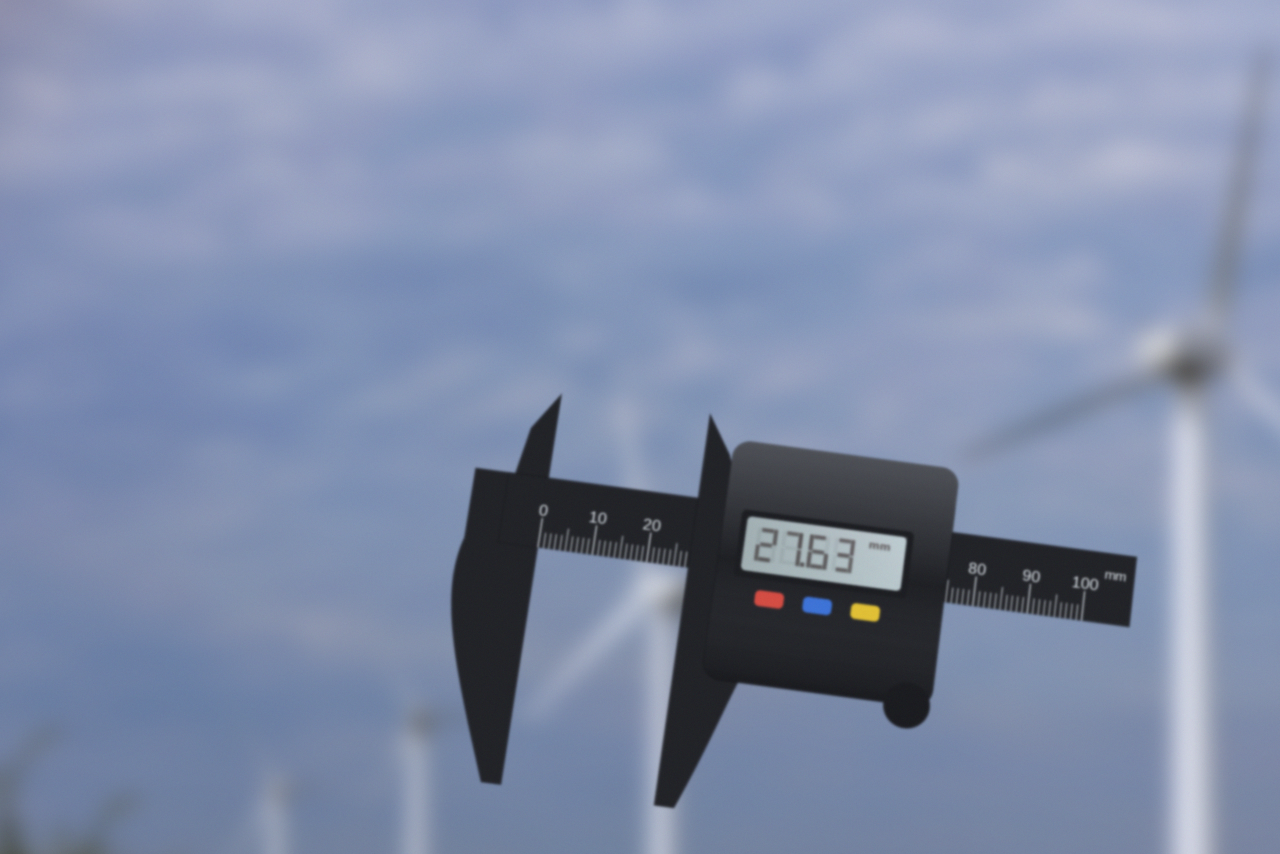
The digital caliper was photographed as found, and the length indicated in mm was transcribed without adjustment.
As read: 27.63 mm
